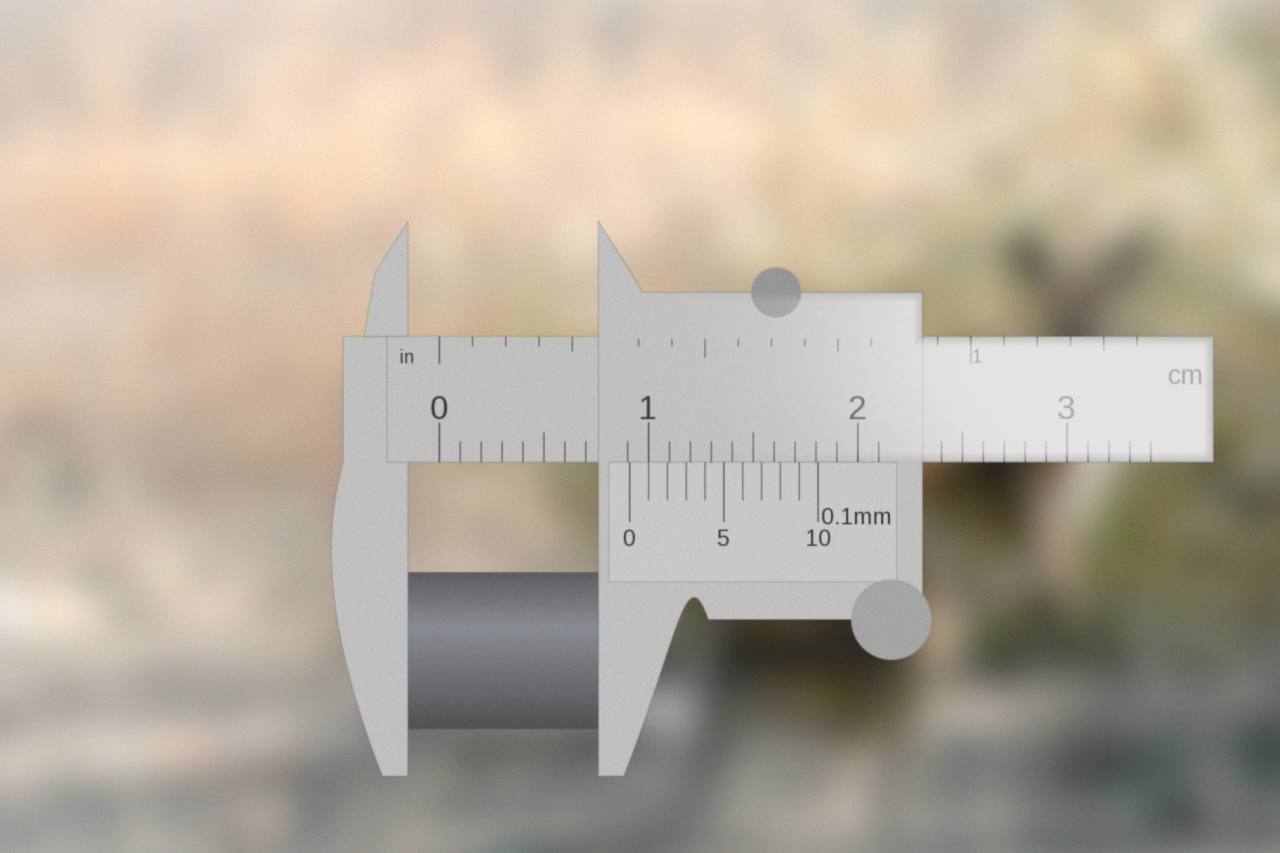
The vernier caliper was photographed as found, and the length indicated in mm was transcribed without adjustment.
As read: 9.1 mm
